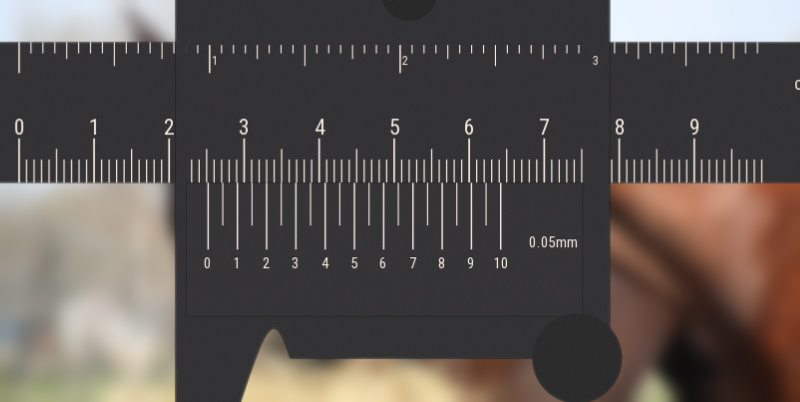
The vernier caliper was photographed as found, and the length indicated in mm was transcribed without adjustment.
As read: 25.2 mm
